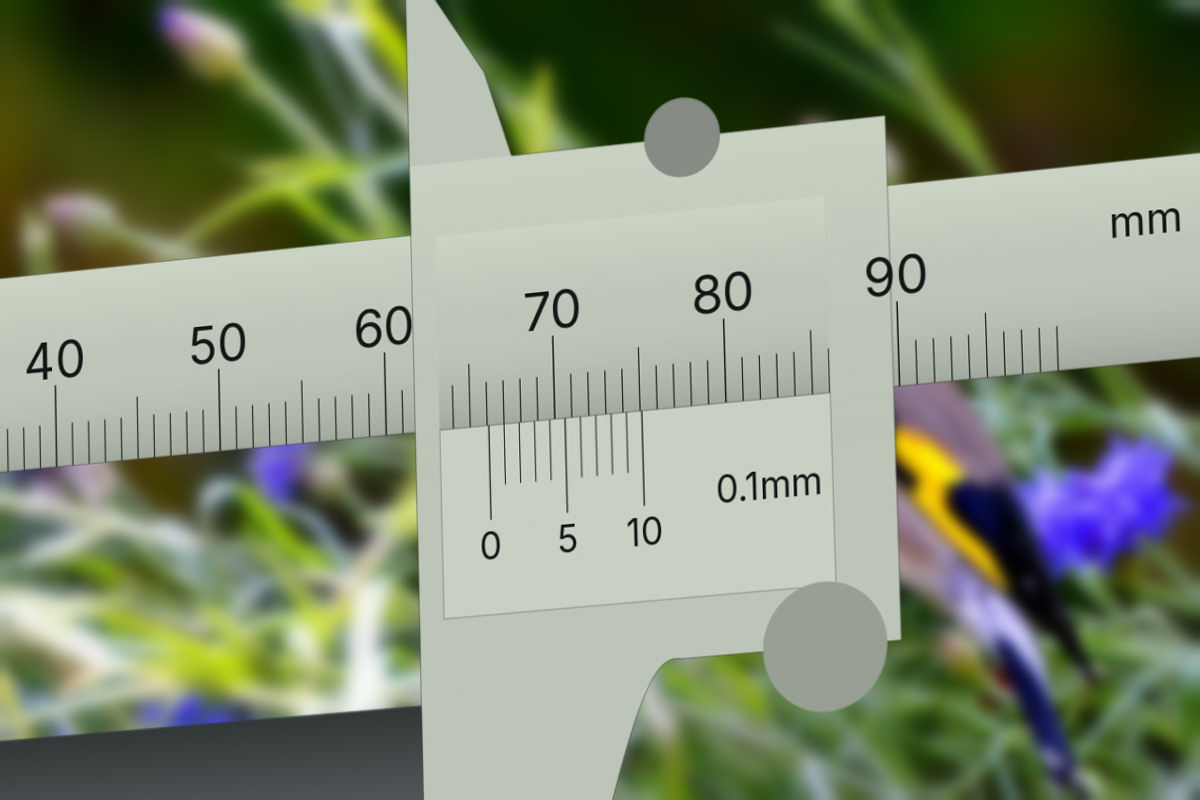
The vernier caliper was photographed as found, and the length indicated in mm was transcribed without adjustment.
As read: 66.1 mm
